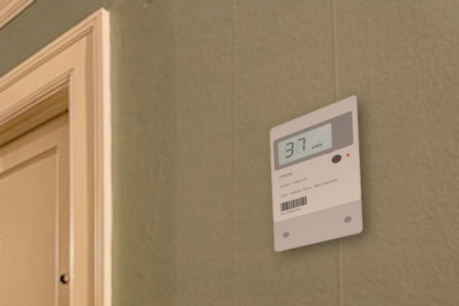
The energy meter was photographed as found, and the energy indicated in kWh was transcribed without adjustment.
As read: 37 kWh
